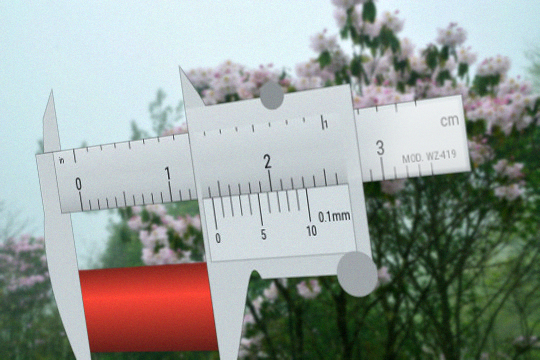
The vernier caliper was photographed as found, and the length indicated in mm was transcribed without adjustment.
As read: 14.2 mm
